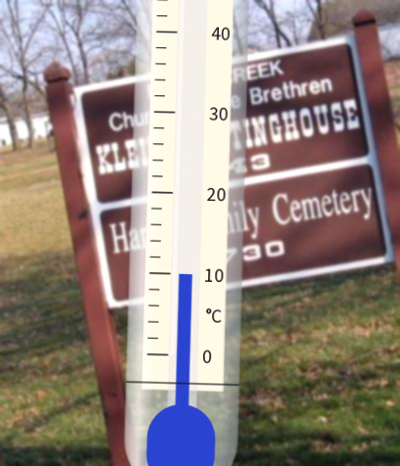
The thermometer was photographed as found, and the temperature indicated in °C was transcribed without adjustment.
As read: 10 °C
